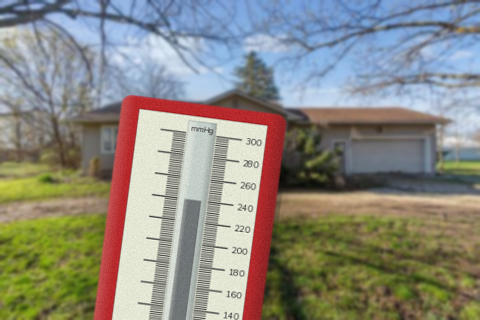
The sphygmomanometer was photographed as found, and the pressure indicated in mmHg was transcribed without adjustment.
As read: 240 mmHg
